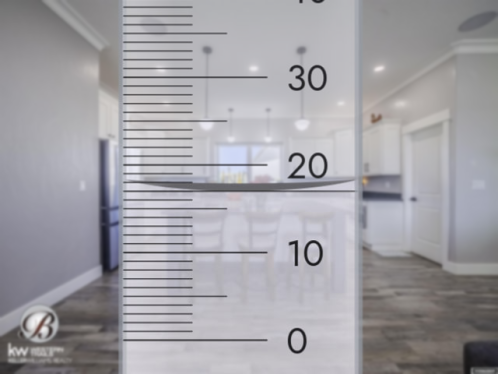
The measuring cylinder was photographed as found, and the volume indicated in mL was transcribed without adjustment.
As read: 17 mL
